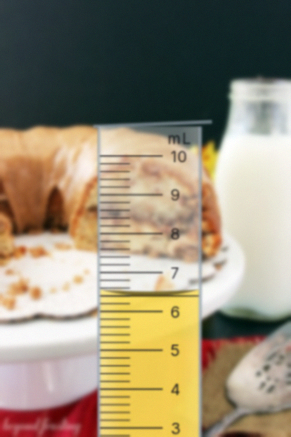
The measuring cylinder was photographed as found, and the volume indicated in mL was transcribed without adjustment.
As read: 6.4 mL
